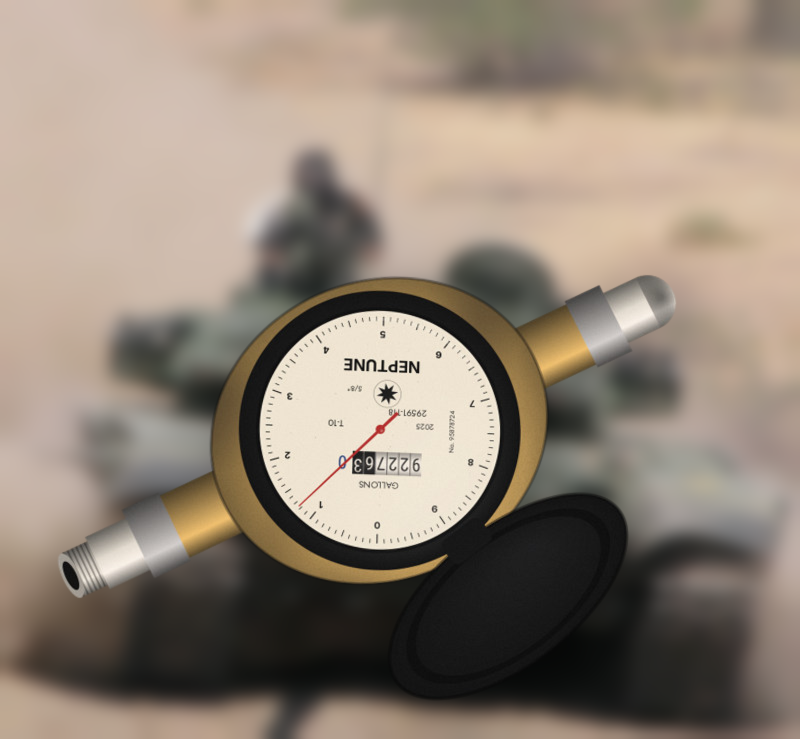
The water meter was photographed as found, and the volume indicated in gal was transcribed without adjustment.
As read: 9227631.2 gal
